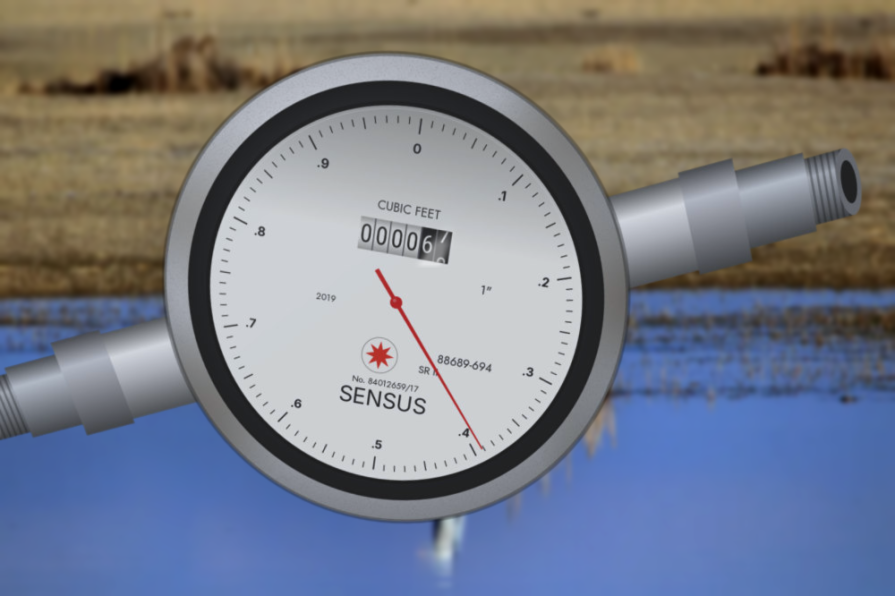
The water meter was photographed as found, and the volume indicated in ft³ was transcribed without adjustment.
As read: 67.39 ft³
